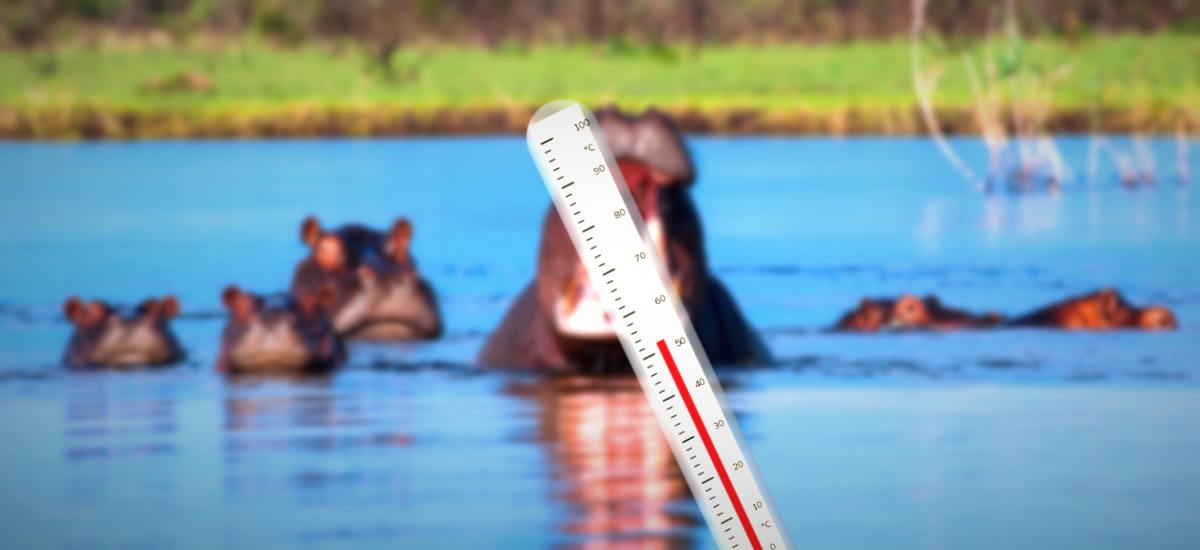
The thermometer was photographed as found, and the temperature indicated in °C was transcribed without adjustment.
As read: 52 °C
